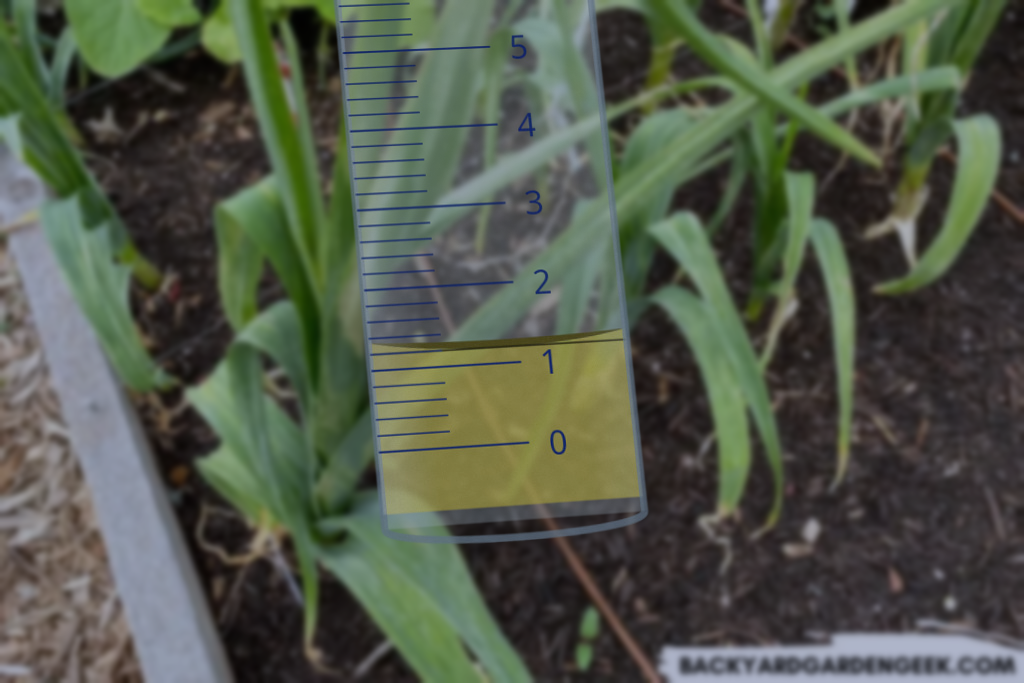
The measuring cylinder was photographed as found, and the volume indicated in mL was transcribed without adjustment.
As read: 1.2 mL
